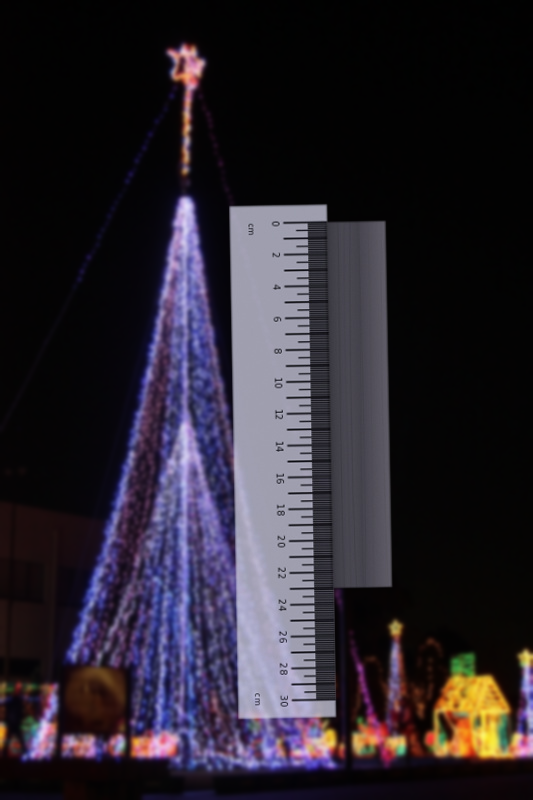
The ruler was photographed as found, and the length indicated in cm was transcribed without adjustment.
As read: 23 cm
